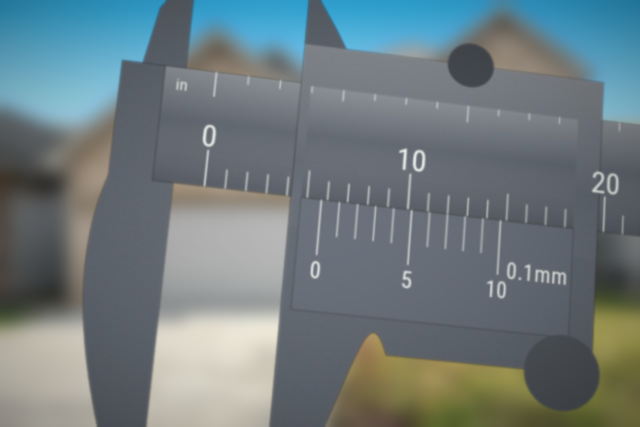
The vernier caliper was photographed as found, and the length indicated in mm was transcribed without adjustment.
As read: 5.7 mm
